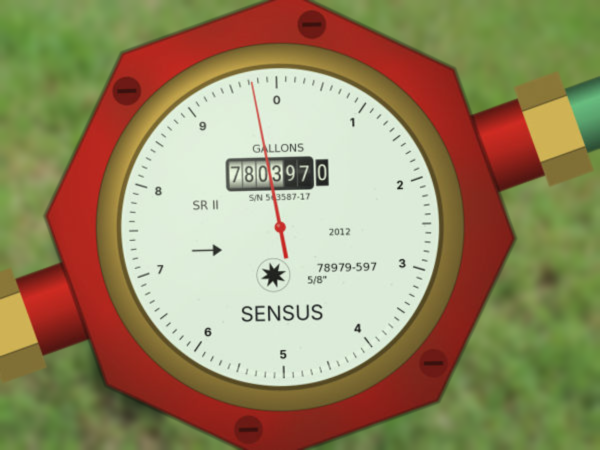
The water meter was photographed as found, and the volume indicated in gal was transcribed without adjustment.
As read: 7803969.7 gal
